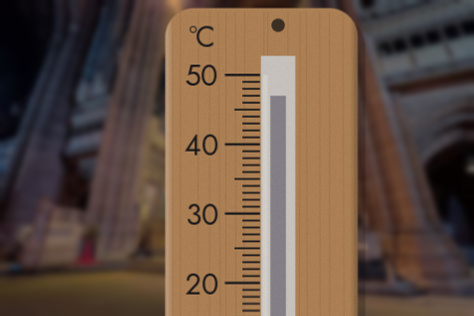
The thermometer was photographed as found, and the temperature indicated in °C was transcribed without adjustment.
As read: 47 °C
